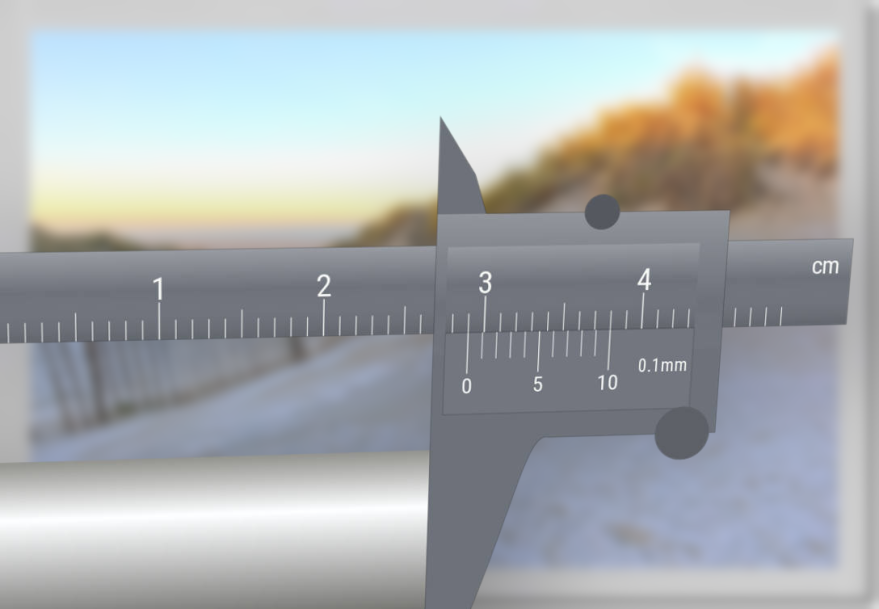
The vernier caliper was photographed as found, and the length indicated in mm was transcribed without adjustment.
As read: 29.0 mm
